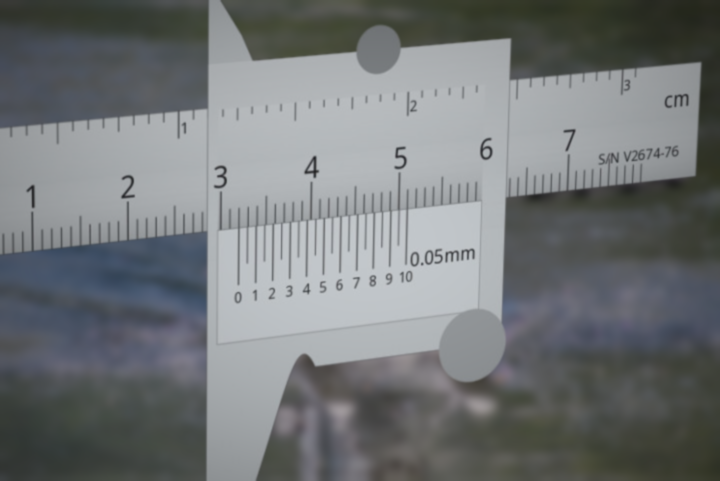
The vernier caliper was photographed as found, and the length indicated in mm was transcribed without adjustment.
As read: 32.0 mm
